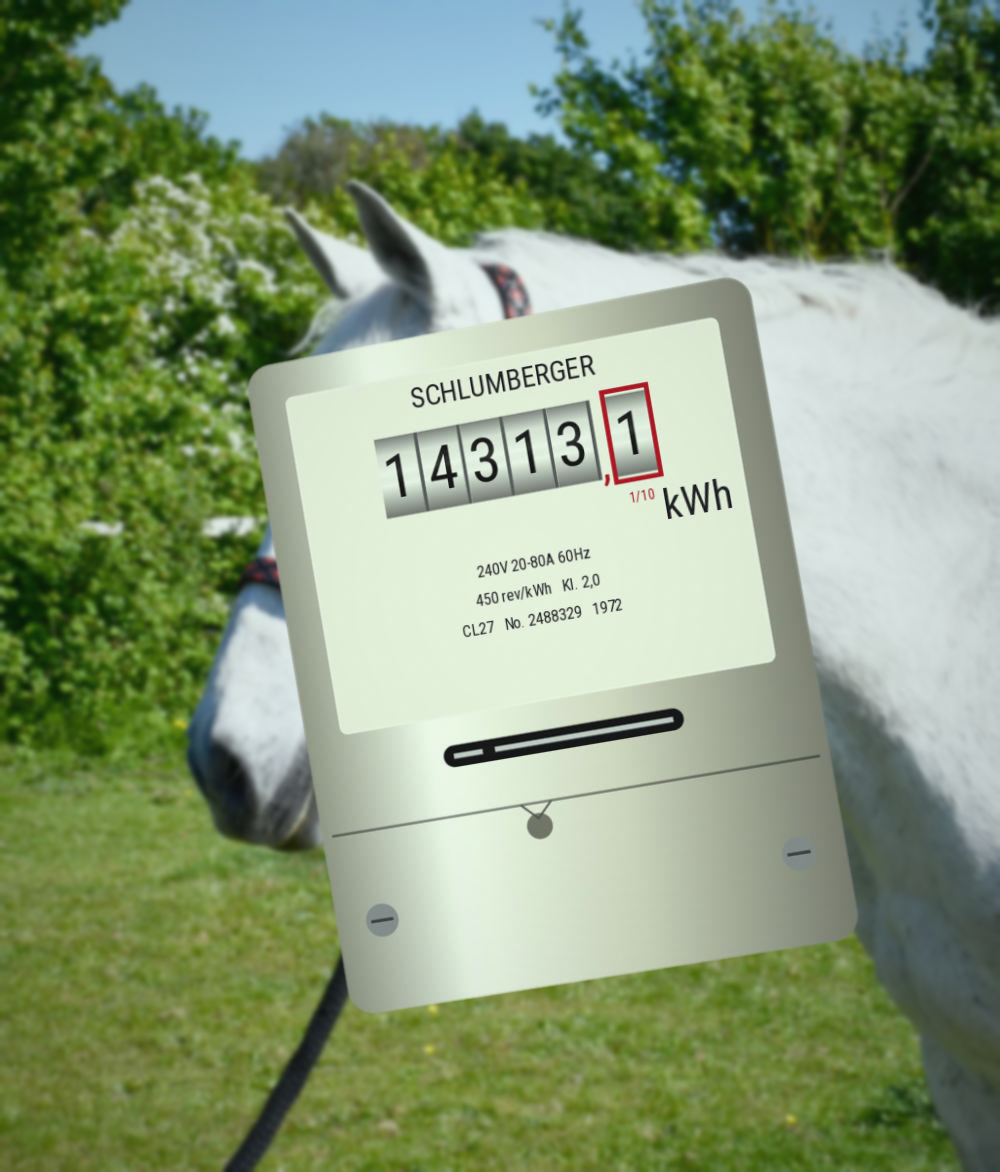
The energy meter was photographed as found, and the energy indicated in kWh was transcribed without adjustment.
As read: 14313.1 kWh
